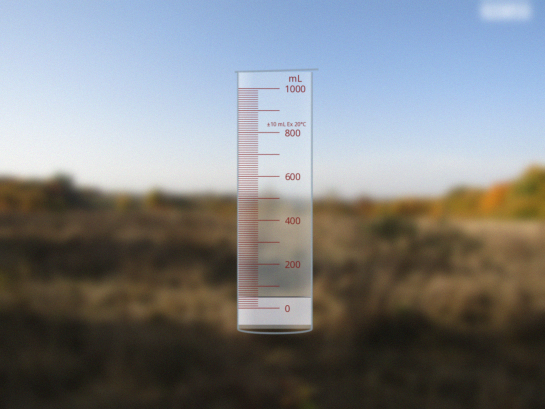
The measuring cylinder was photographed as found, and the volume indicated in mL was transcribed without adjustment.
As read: 50 mL
